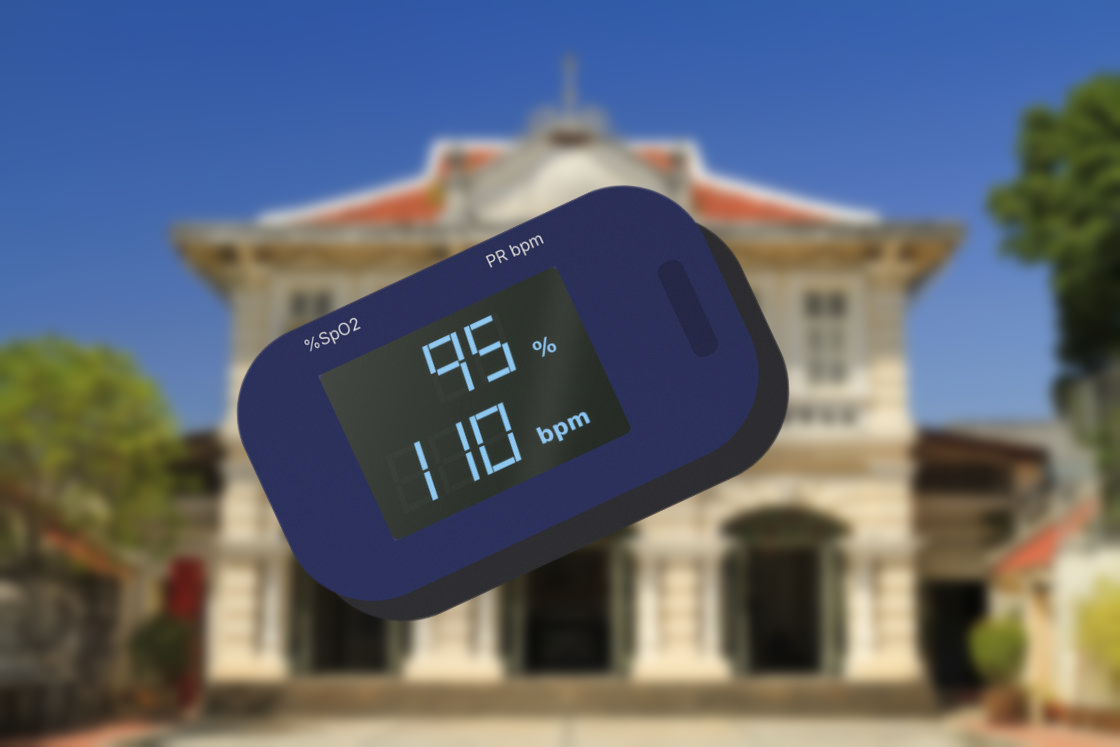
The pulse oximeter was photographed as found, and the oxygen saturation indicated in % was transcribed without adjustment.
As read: 95 %
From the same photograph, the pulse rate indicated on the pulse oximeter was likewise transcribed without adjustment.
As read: 110 bpm
